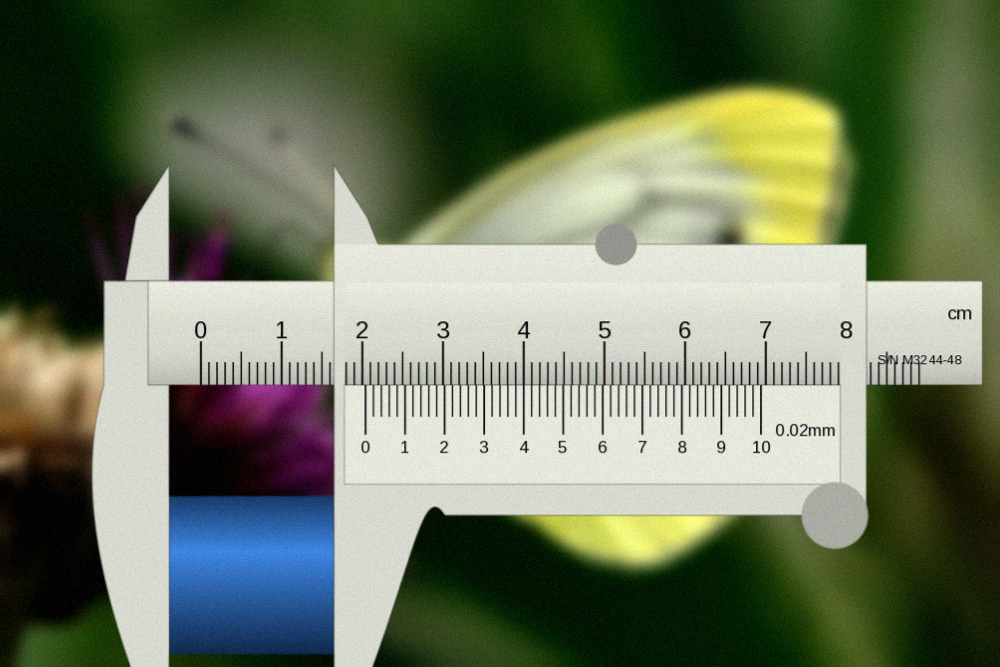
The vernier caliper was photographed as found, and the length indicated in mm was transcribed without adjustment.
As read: 20.4 mm
